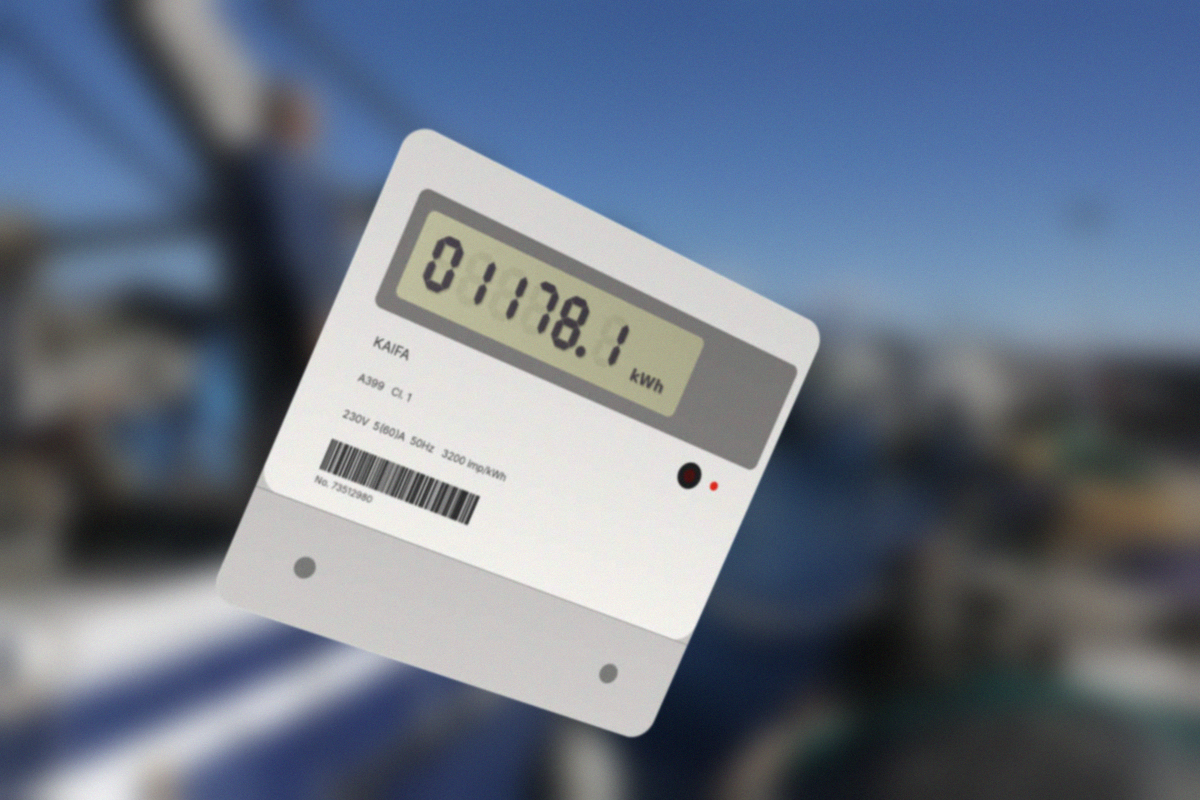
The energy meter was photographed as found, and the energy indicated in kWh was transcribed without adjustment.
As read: 1178.1 kWh
